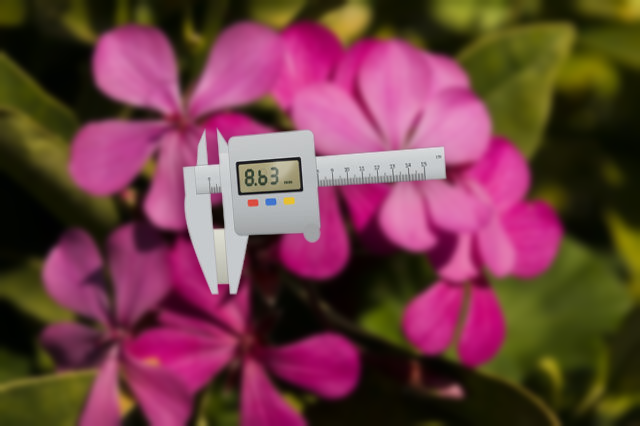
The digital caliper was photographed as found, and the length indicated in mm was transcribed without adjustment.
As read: 8.63 mm
